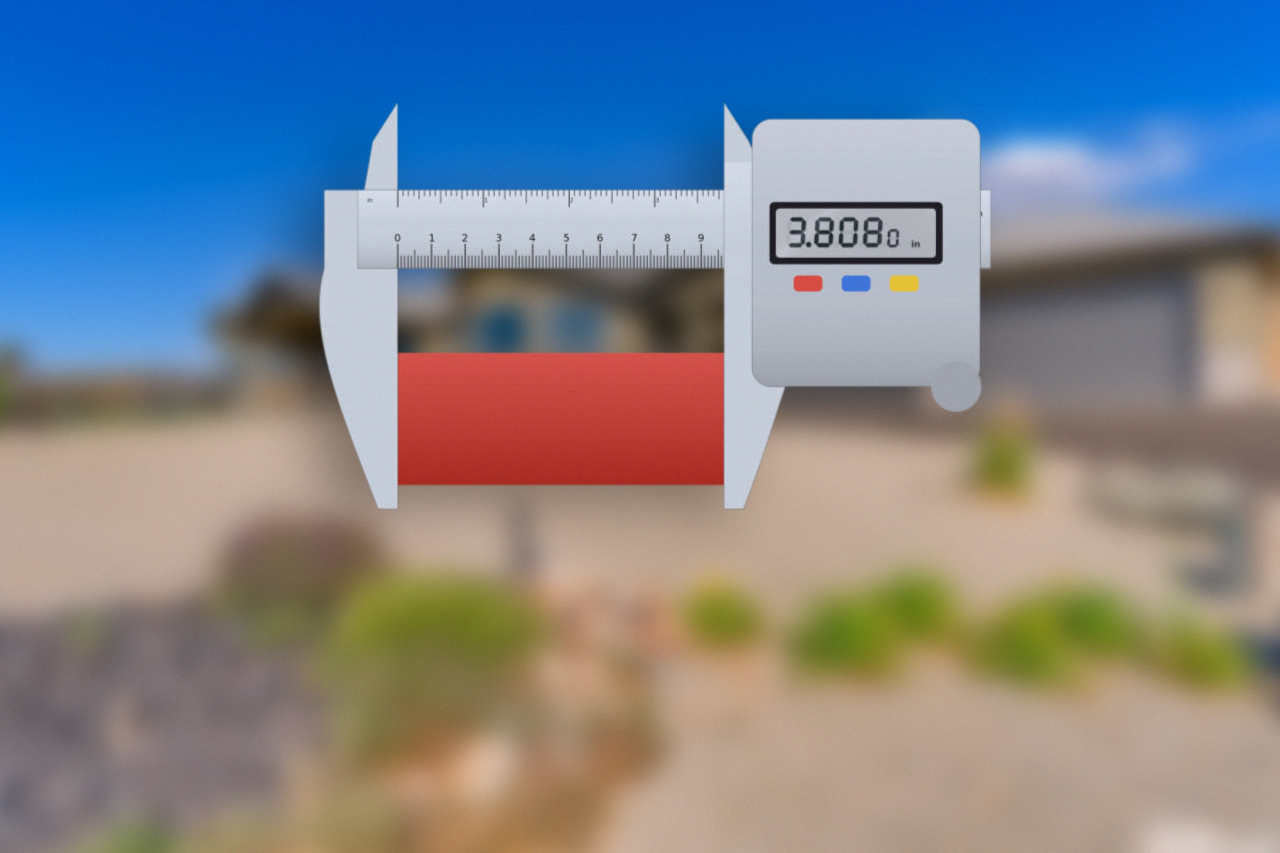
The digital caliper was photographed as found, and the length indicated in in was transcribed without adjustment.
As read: 3.8080 in
